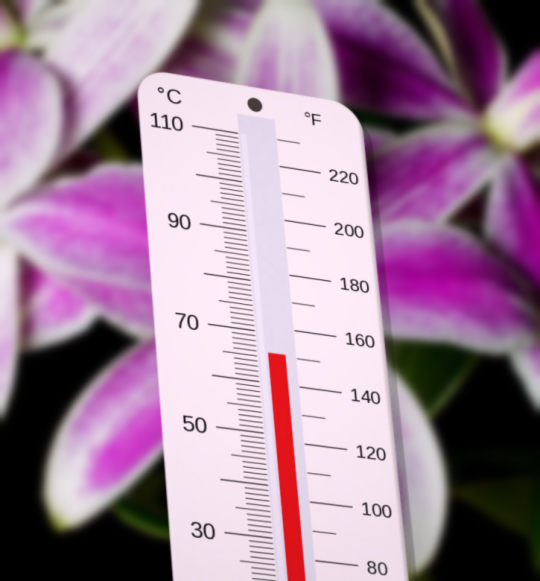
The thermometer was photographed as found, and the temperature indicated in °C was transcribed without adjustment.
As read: 66 °C
